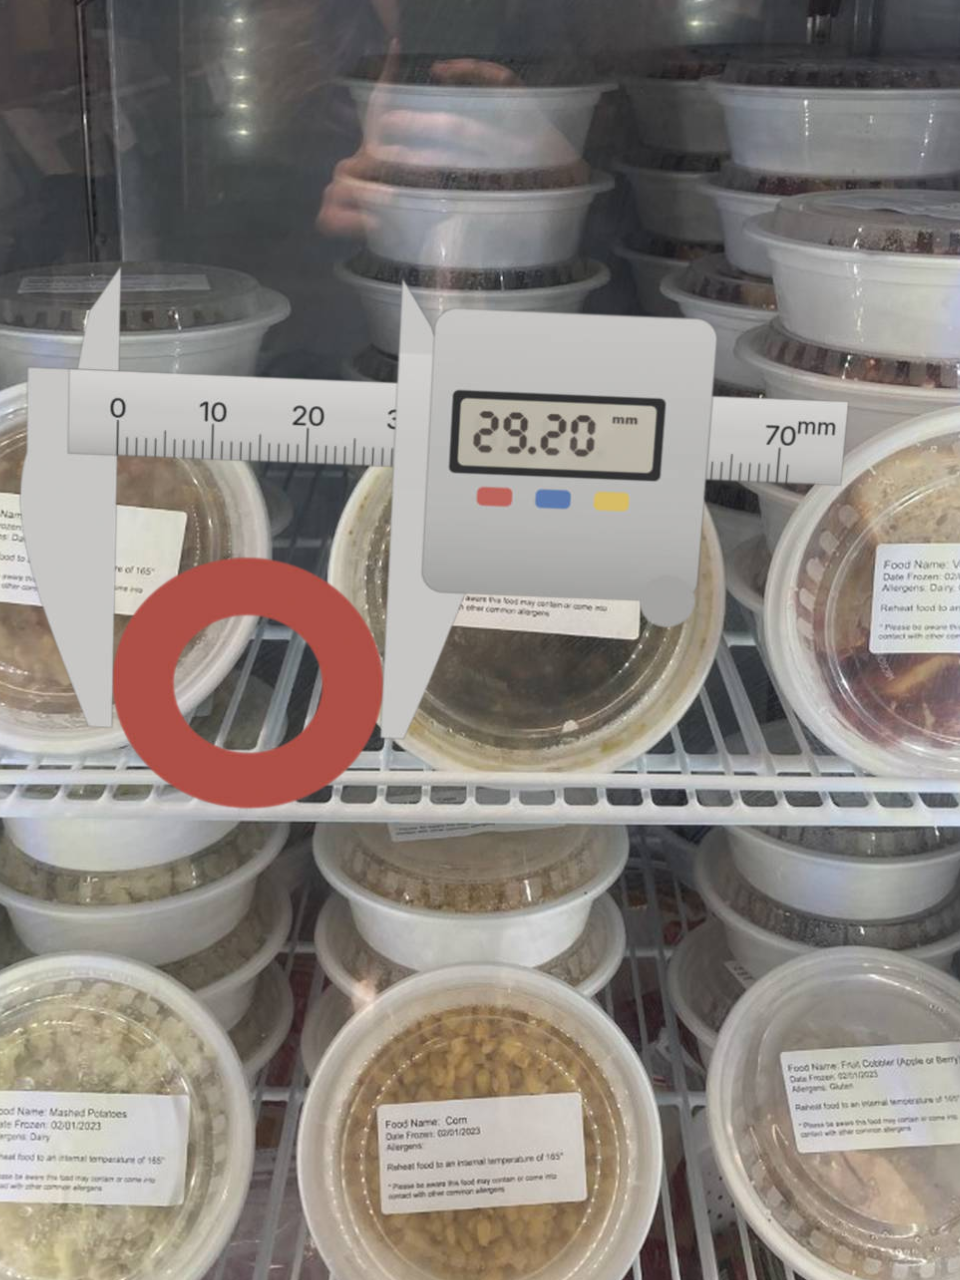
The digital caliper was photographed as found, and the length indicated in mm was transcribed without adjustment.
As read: 29.20 mm
